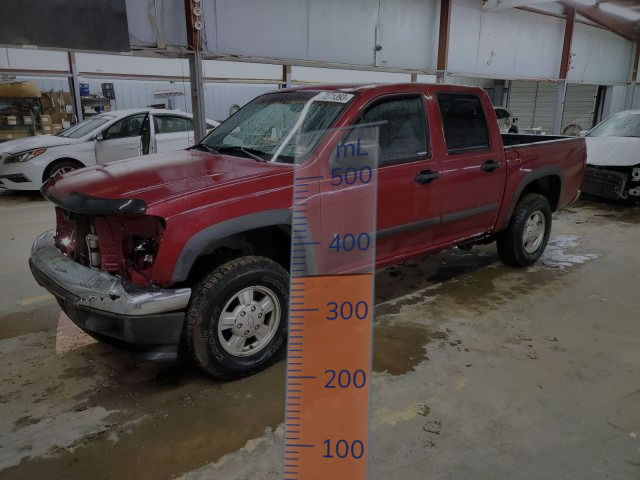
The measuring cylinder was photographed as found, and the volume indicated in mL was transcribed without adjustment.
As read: 350 mL
